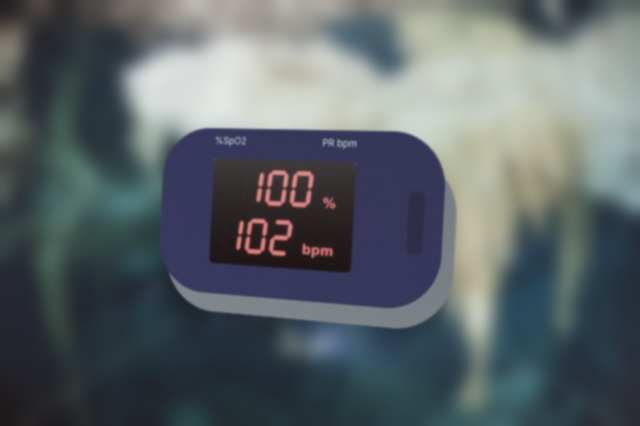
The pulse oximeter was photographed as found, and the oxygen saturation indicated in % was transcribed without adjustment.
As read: 100 %
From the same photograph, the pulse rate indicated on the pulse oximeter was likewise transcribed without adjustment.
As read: 102 bpm
